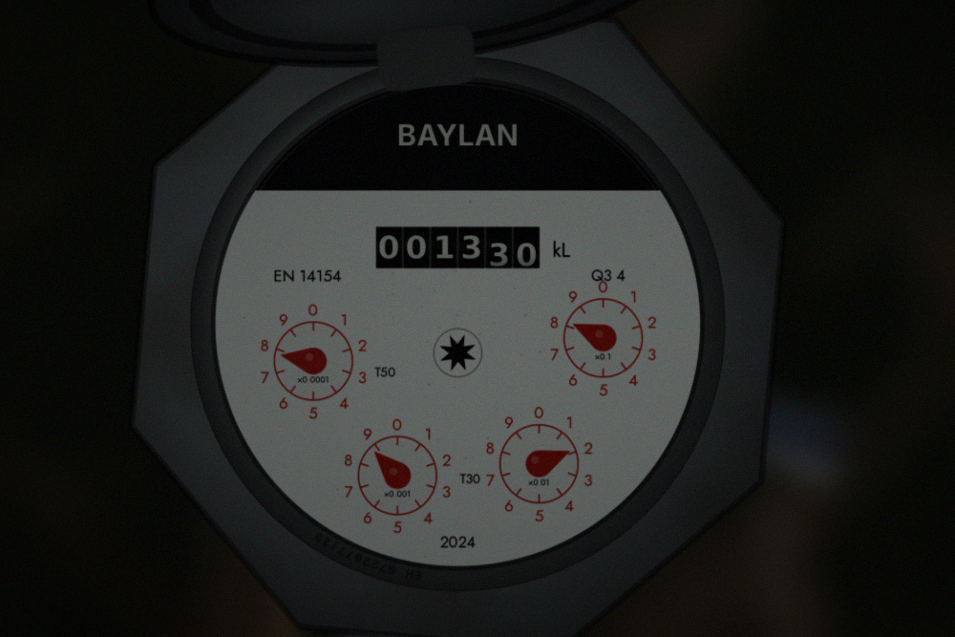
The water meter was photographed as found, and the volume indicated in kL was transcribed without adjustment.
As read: 1329.8187 kL
